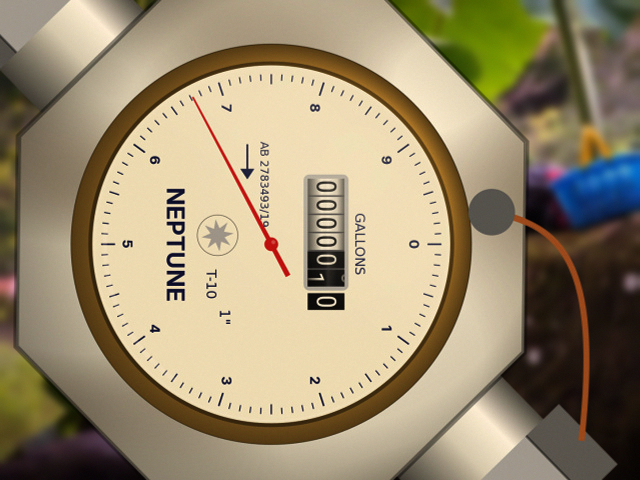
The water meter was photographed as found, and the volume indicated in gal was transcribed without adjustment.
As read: 6.7 gal
